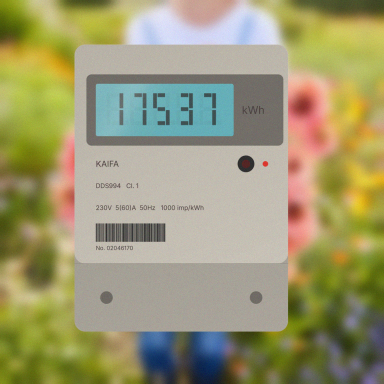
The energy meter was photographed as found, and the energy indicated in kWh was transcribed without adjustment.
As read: 17537 kWh
